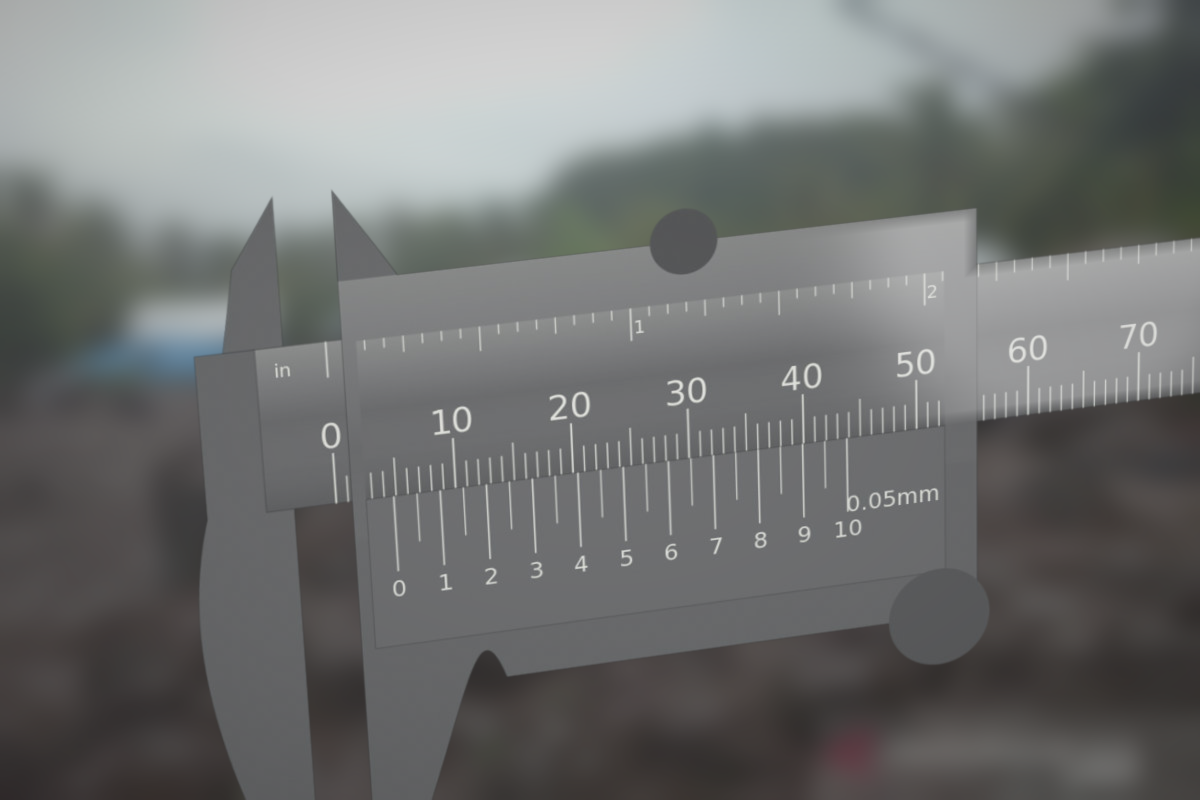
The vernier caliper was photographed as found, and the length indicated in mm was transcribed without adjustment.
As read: 4.8 mm
